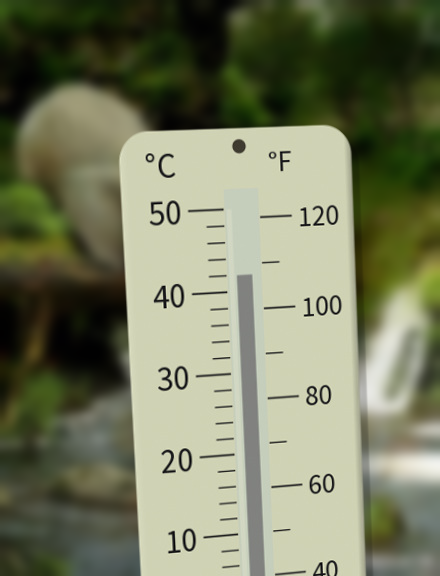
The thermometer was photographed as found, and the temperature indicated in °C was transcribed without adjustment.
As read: 42 °C
